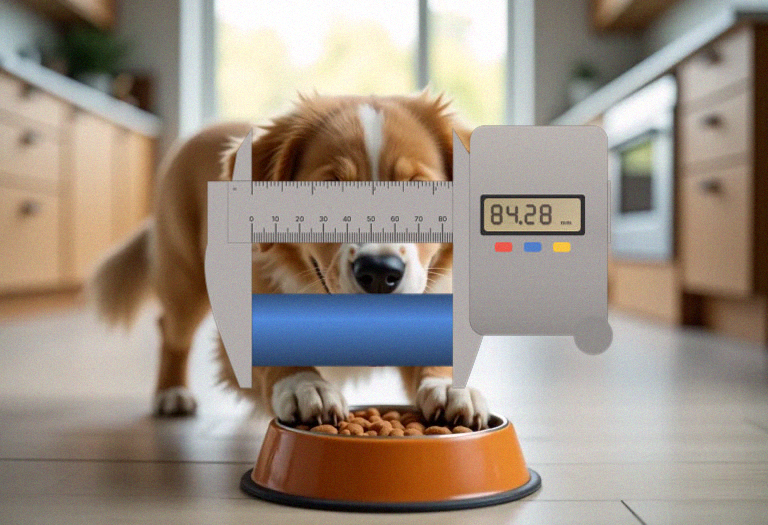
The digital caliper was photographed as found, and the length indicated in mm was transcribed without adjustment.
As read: 84.28 mm
